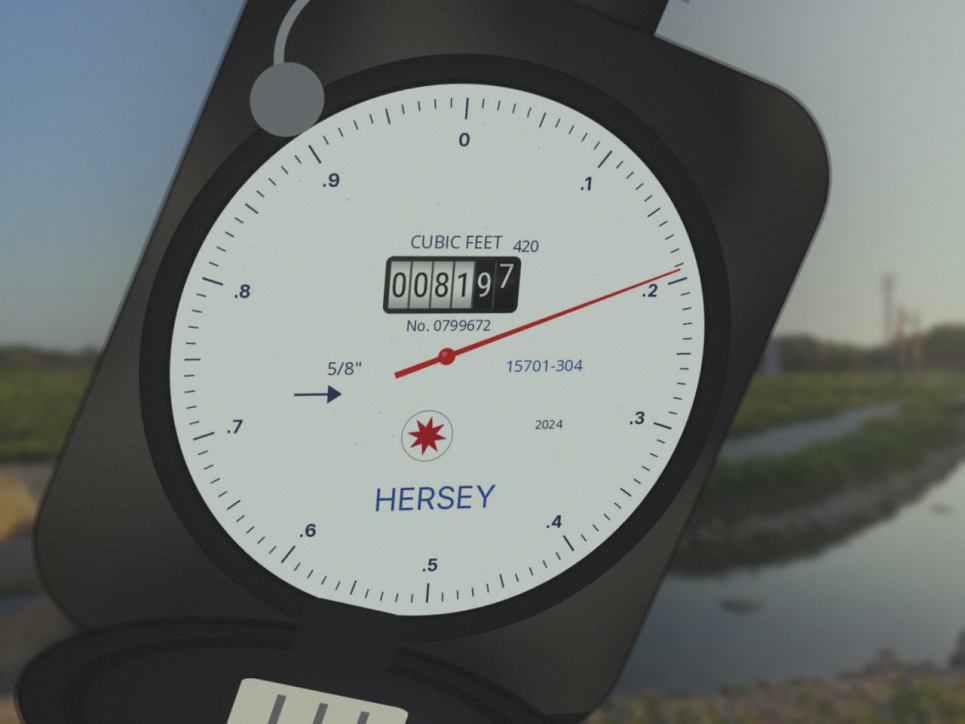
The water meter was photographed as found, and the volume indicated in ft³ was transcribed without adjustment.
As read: 8197.19 ft³
